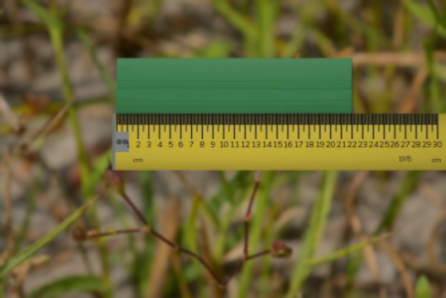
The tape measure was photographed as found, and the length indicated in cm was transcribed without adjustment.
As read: 22 cm
